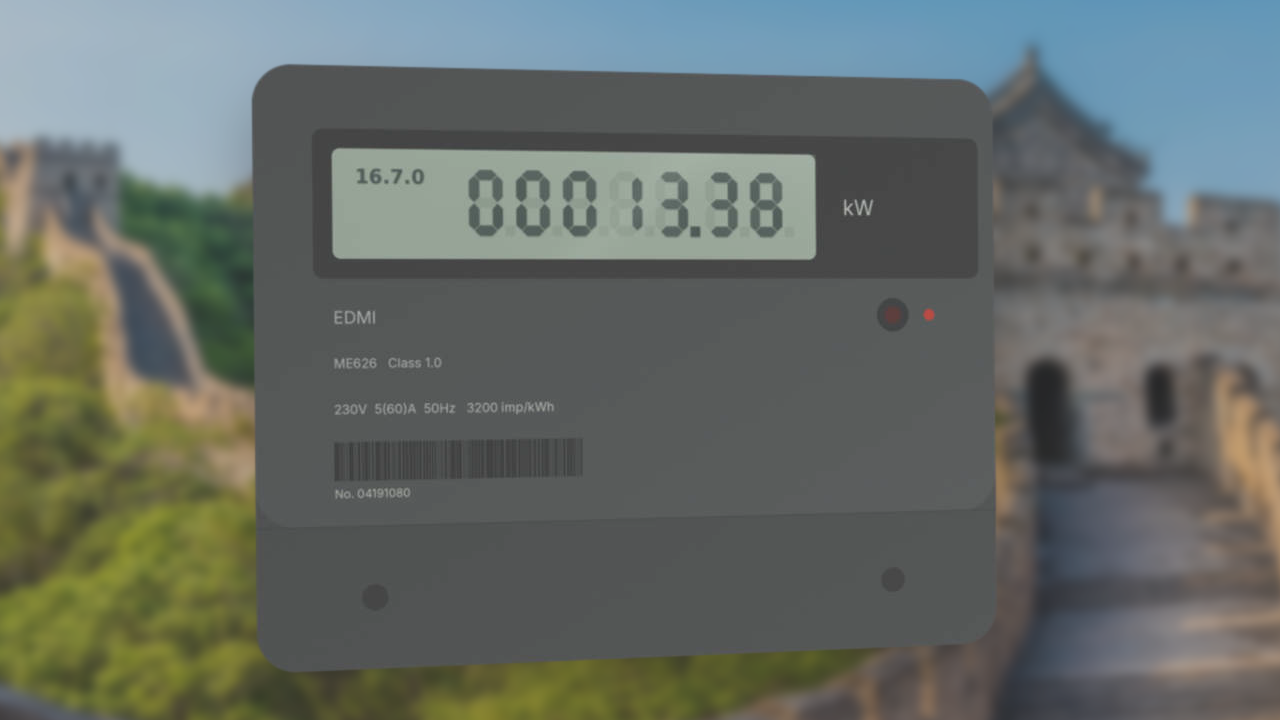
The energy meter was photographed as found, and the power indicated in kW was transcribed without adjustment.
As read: 13.38 kW
